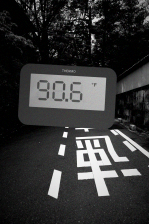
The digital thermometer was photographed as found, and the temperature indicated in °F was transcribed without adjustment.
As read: 90.6 °F
